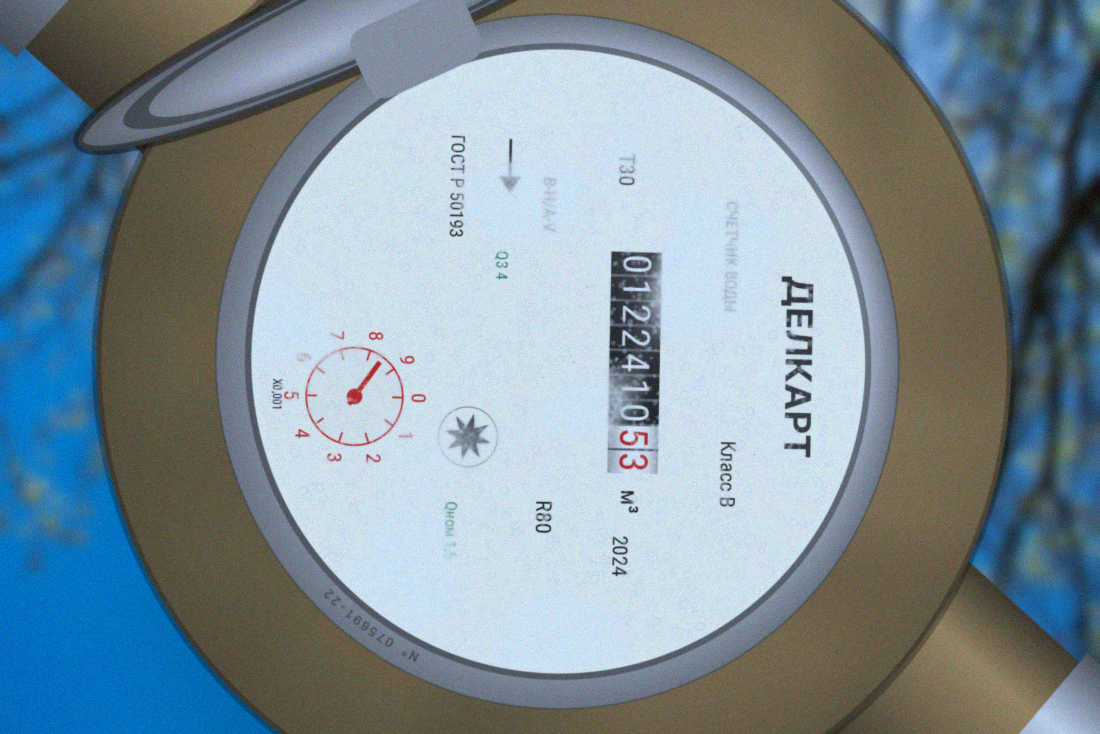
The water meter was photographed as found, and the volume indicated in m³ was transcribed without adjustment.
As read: 122410.538 m³
